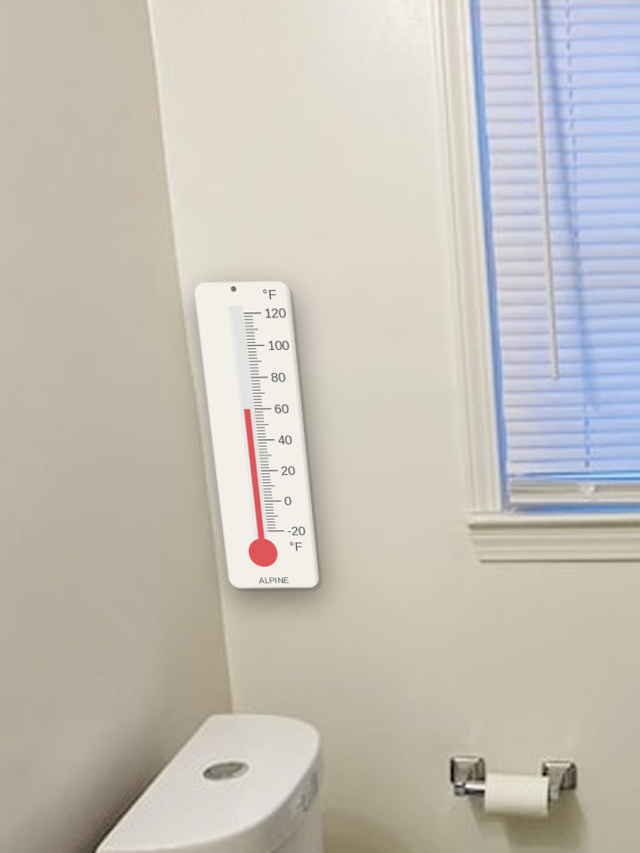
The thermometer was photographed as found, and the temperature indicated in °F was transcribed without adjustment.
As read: 60 °F
